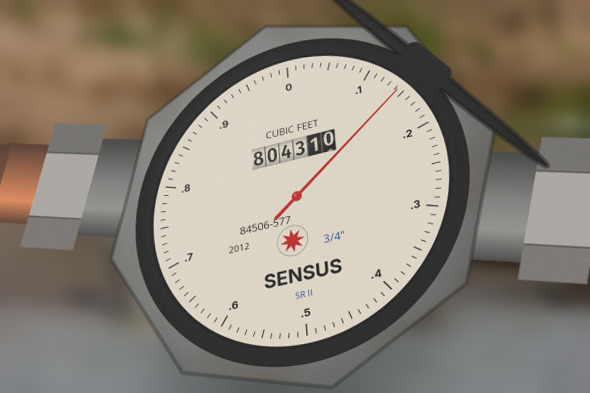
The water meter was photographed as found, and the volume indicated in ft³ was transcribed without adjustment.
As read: 804310.14 ft³
